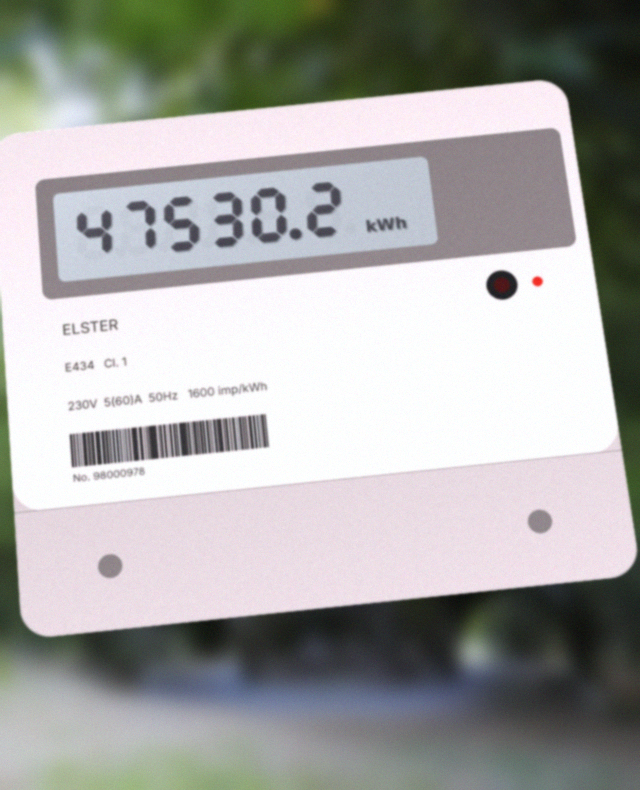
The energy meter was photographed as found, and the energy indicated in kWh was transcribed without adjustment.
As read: 47530.2 kWh
